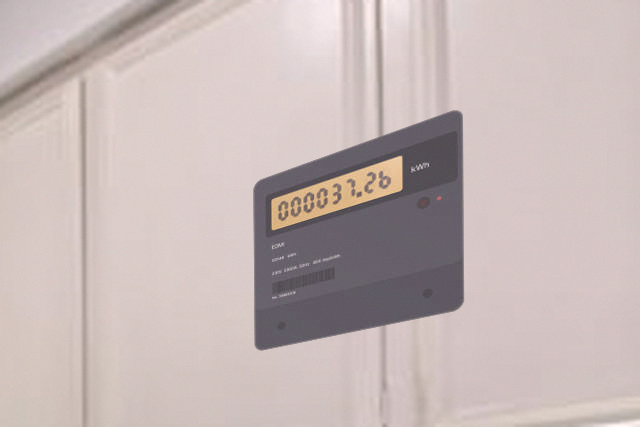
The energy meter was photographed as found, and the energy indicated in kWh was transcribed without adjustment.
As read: 37.26 kWh
